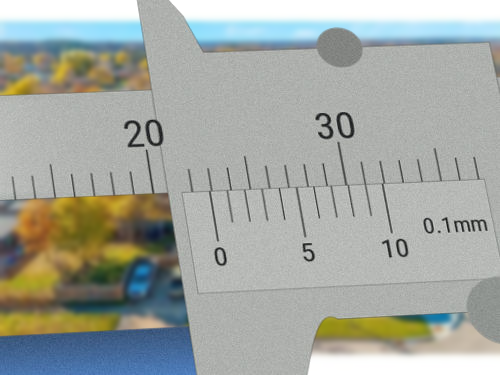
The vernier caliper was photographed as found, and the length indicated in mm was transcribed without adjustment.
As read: 22.9 mm
